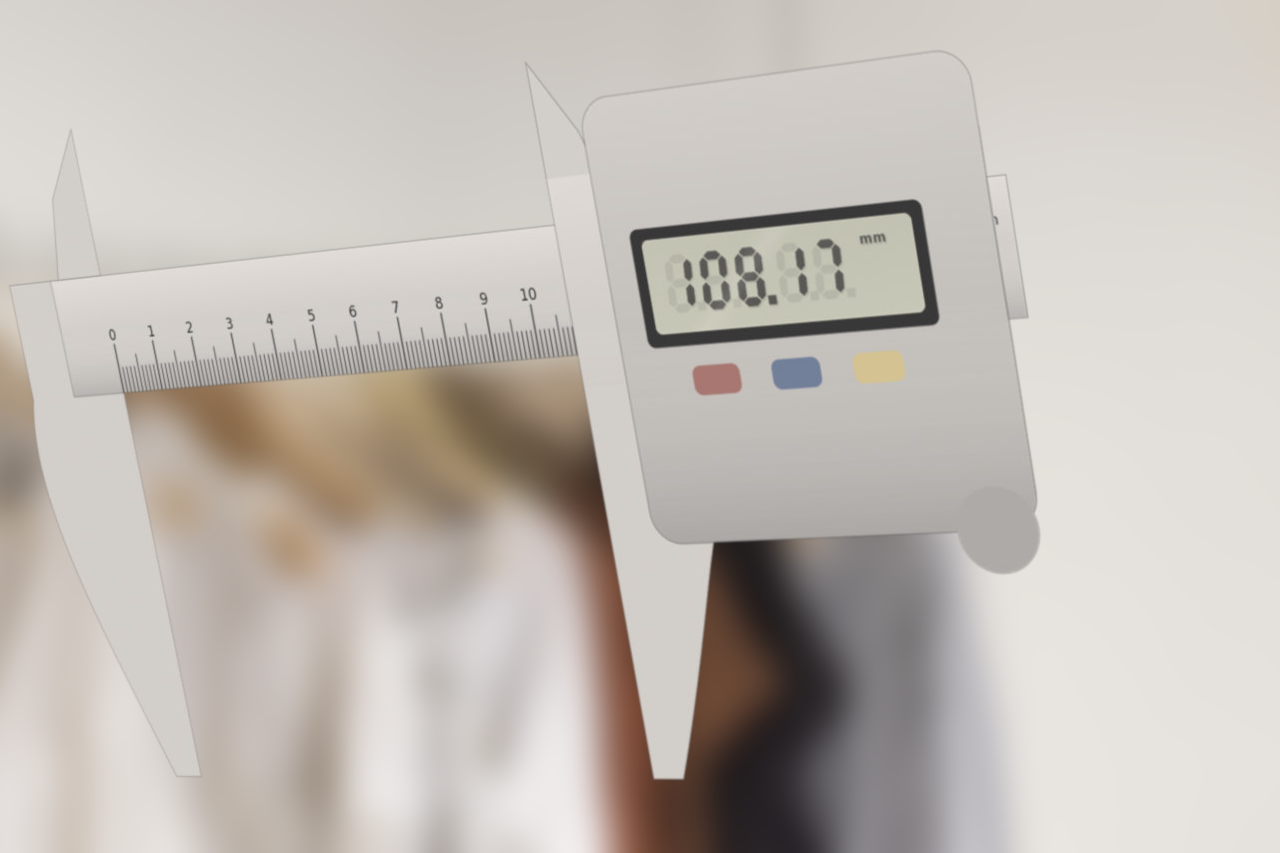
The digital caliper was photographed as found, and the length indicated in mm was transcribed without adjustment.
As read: 108.17 mm
